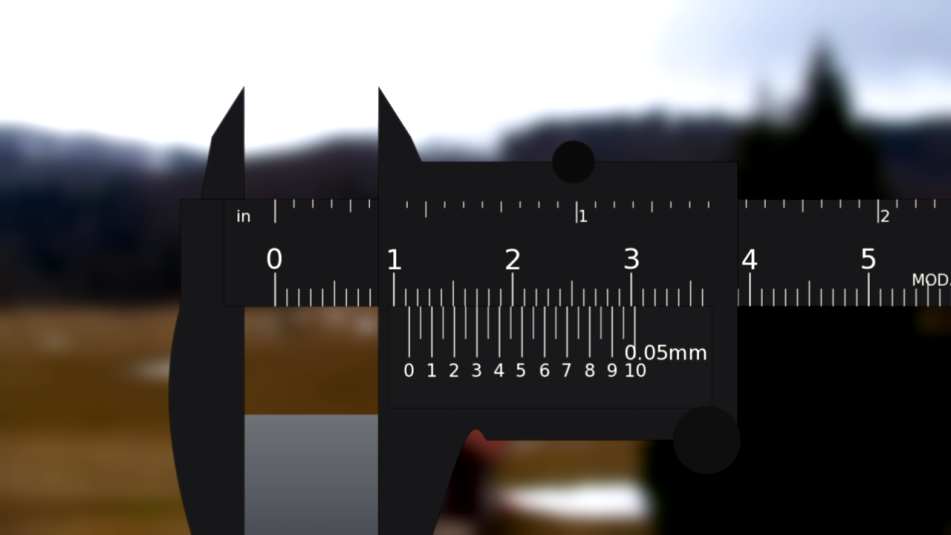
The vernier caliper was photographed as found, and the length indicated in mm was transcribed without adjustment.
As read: 11.3 mm
